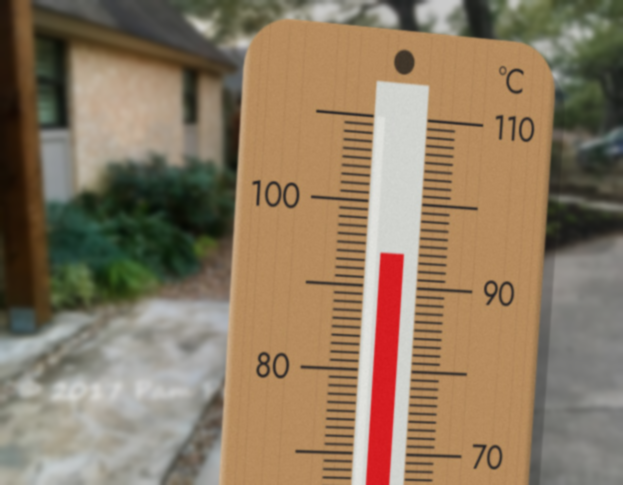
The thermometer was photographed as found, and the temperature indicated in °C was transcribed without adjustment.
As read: 94 °C
